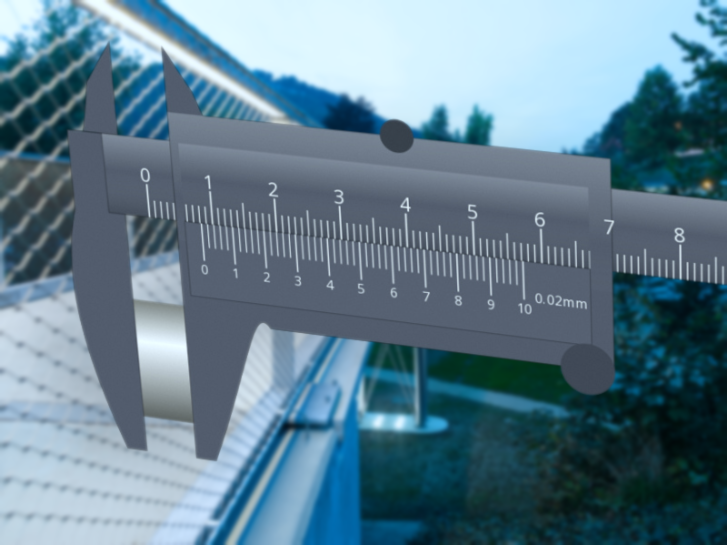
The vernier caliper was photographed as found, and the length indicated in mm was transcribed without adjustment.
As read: 8.2 mm
